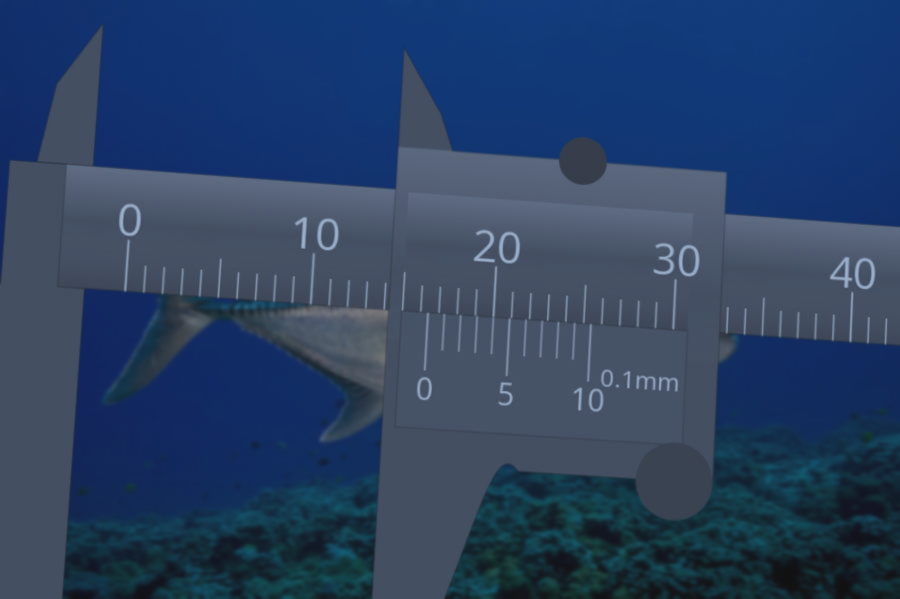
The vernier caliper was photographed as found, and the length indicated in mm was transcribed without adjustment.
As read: 16.4 mm
